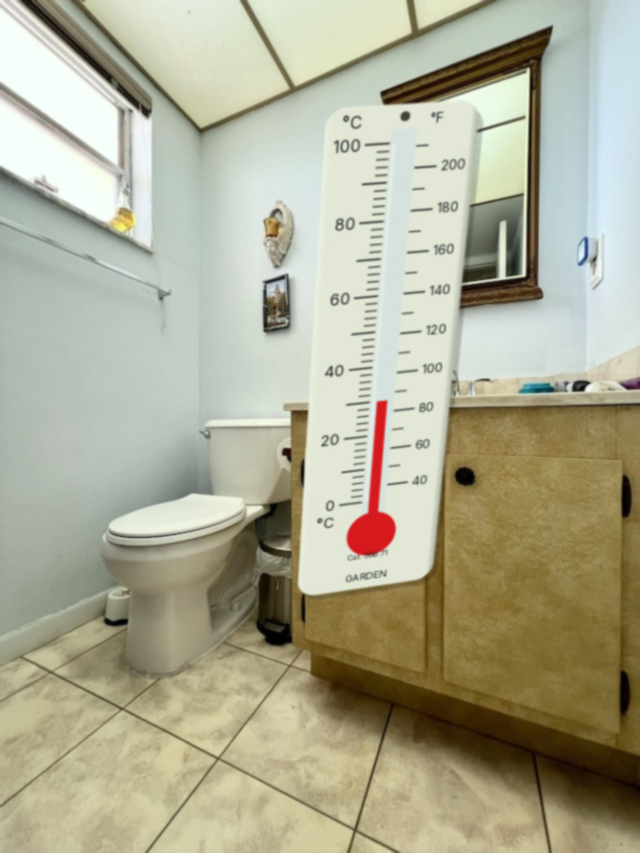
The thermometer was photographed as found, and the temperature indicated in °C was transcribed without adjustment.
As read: 30 °C
